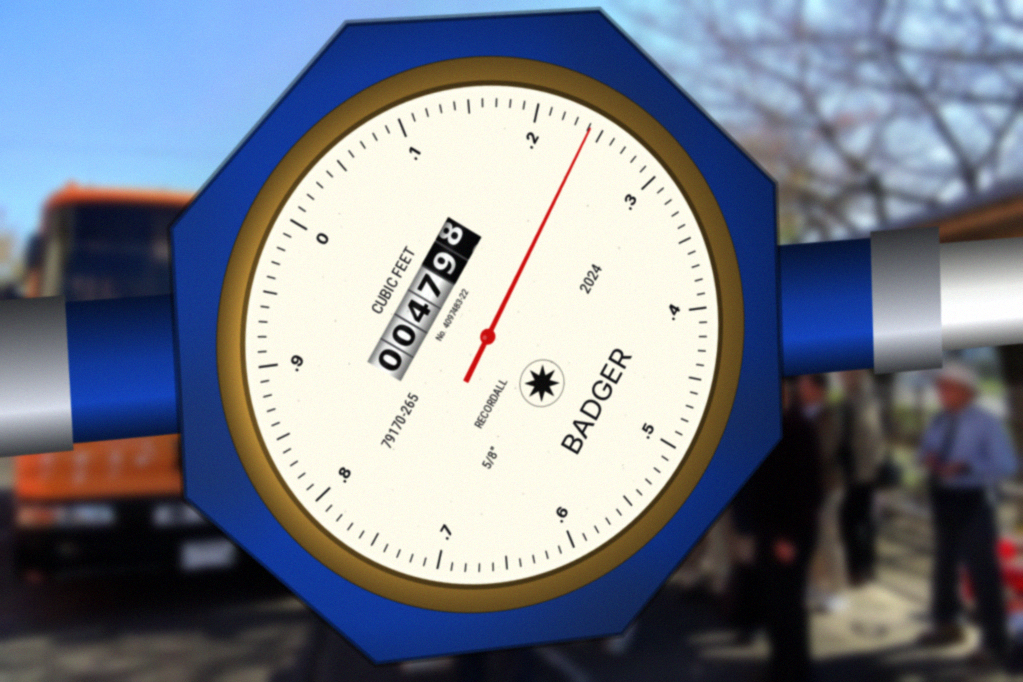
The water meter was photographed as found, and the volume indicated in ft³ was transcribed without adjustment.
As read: 4798.24 ft³
